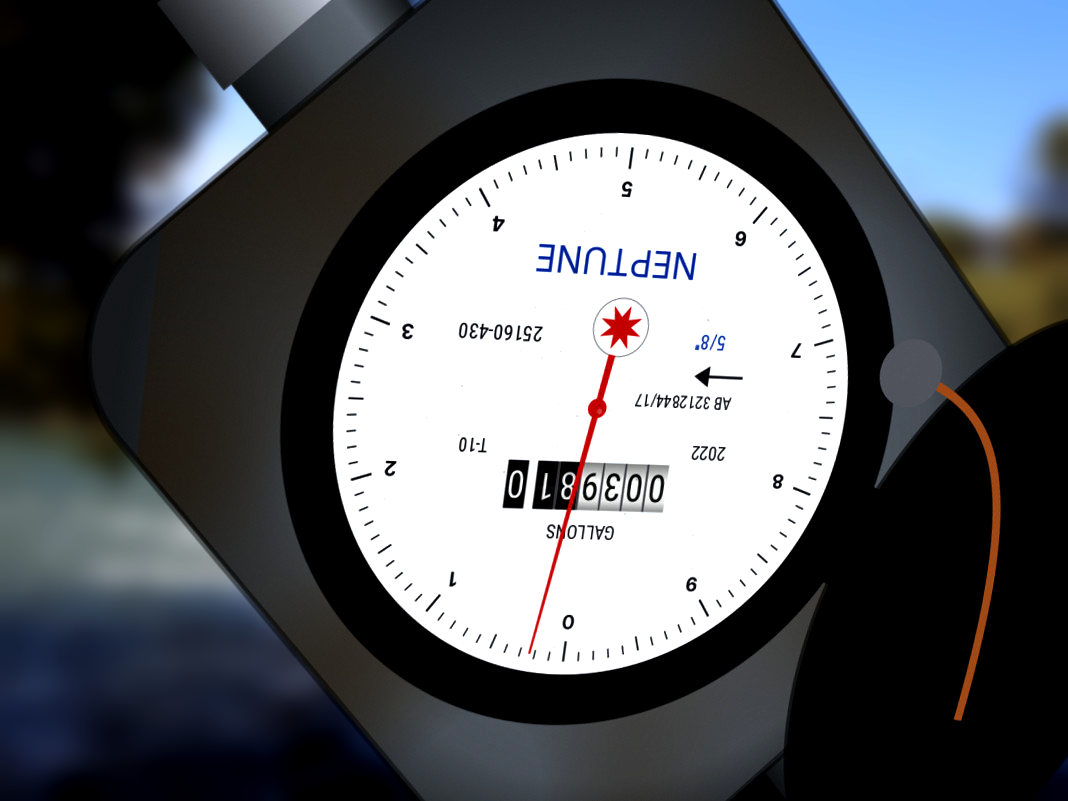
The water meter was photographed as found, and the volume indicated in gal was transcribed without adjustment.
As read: 39810.2 gal
